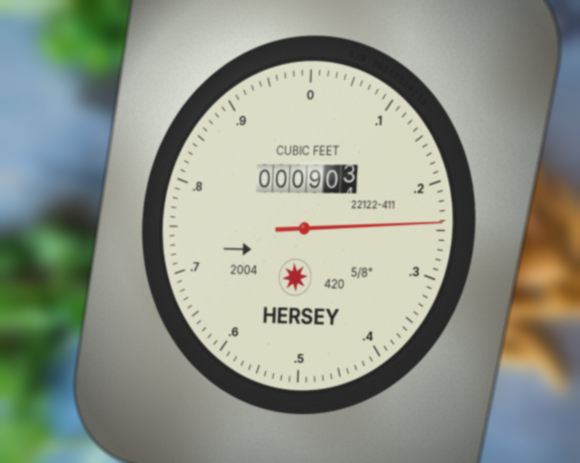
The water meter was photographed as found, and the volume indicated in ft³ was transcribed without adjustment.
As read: 903.24 ft³
